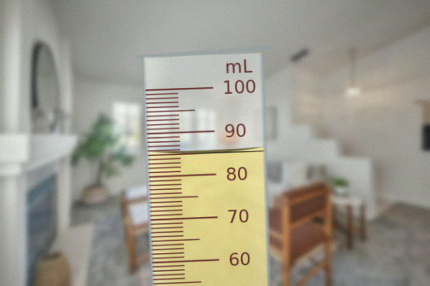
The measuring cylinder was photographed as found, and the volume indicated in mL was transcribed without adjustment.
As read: 85 mL
